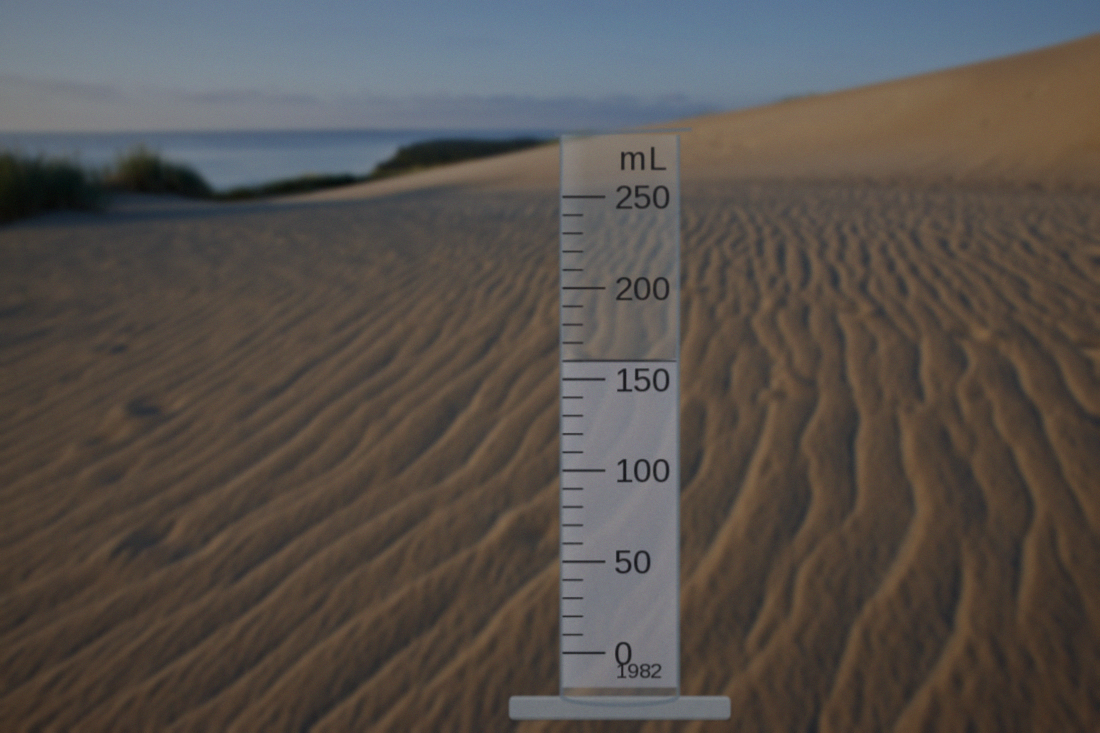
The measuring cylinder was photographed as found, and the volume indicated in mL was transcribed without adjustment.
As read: 160 mL
